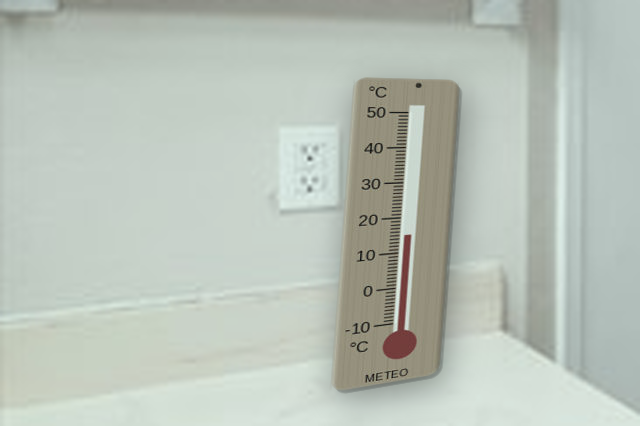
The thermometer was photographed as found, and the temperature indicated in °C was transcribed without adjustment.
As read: 15 °C
